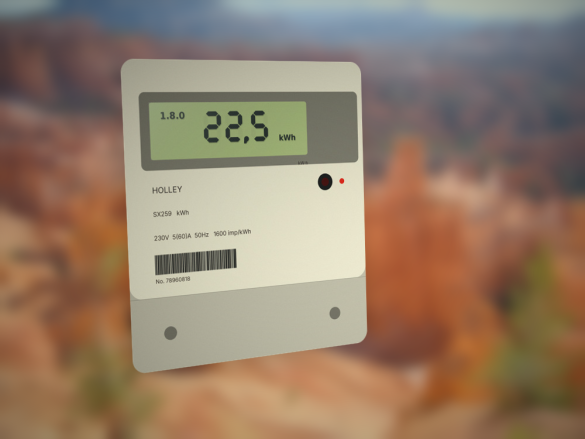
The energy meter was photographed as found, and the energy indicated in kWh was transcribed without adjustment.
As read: 22.5 kWh
